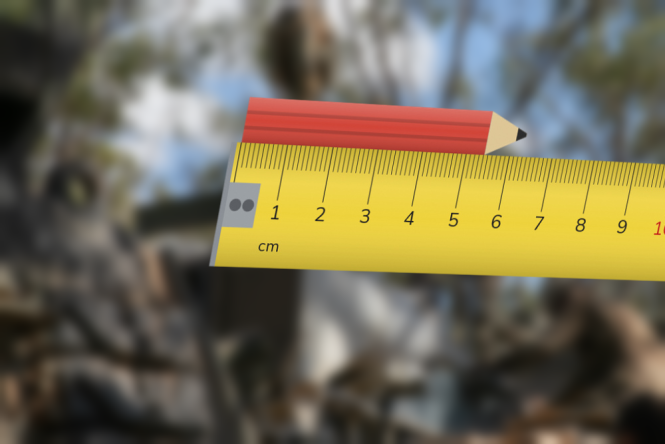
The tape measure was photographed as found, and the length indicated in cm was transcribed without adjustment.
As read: 6.3 cm
